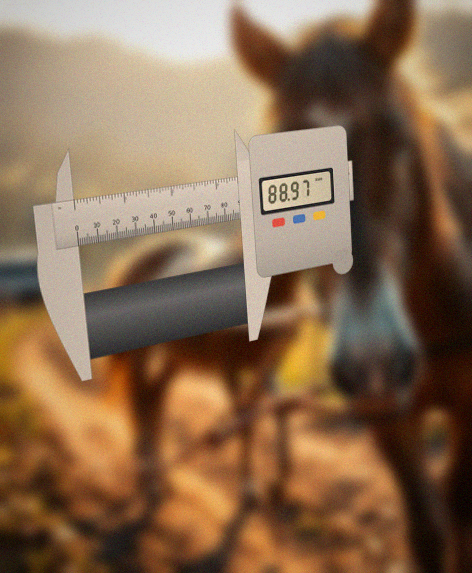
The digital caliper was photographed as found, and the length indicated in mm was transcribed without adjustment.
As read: 88.97 mm
